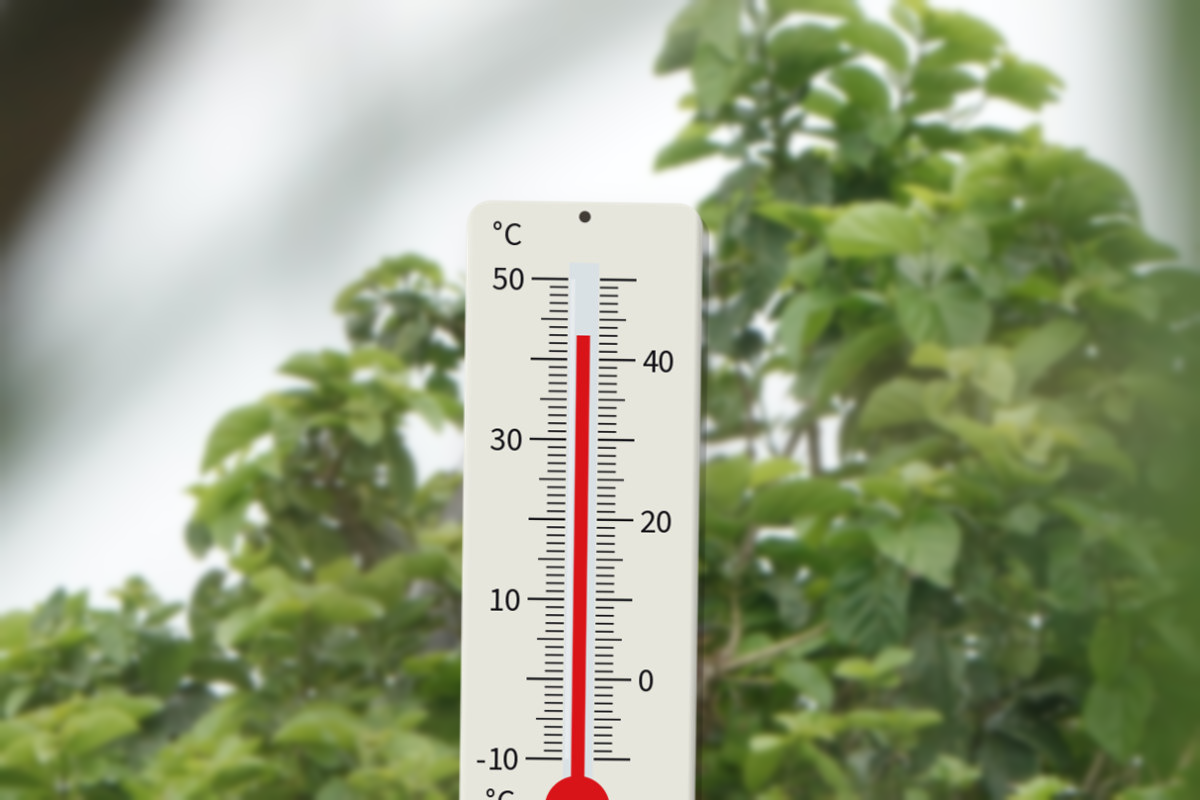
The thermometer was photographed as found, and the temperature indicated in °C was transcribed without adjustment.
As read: 43 °C
